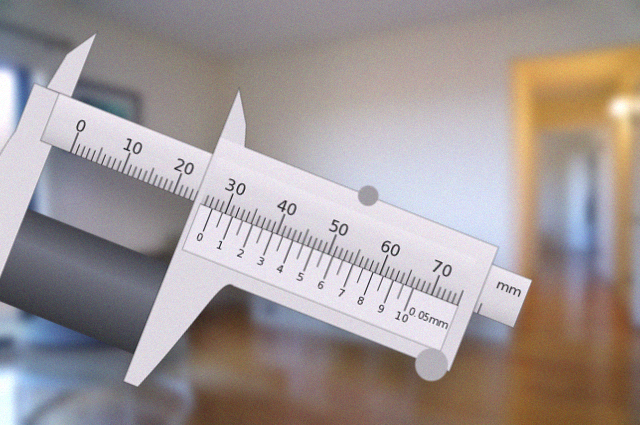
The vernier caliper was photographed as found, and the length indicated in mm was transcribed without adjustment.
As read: 27.5 mm
